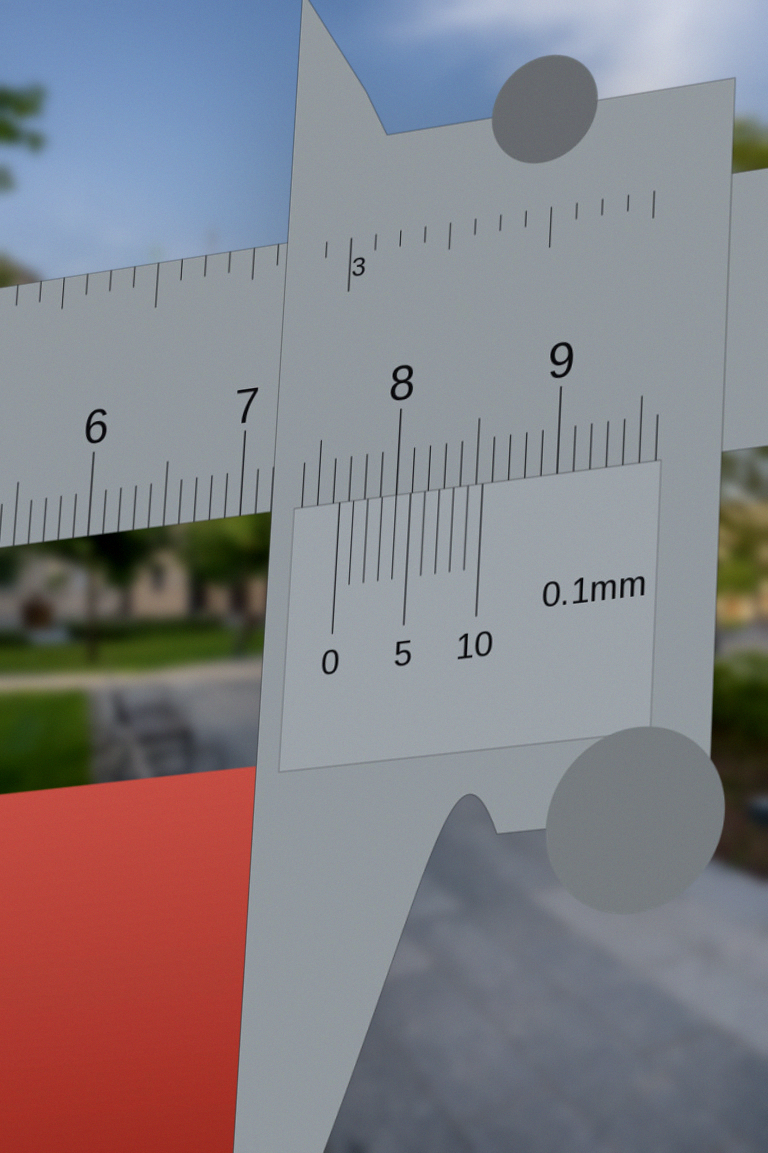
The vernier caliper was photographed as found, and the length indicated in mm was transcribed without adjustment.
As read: 76.4 mm
